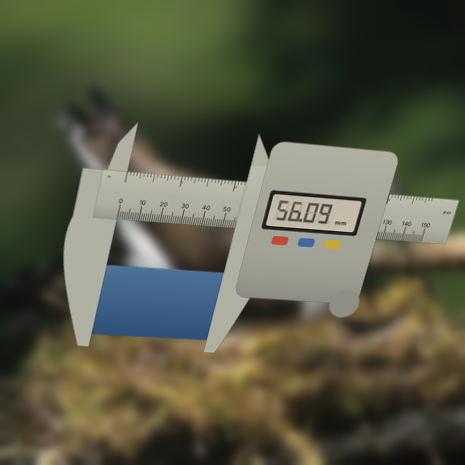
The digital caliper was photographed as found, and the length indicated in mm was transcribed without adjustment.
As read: 56.09 mm
